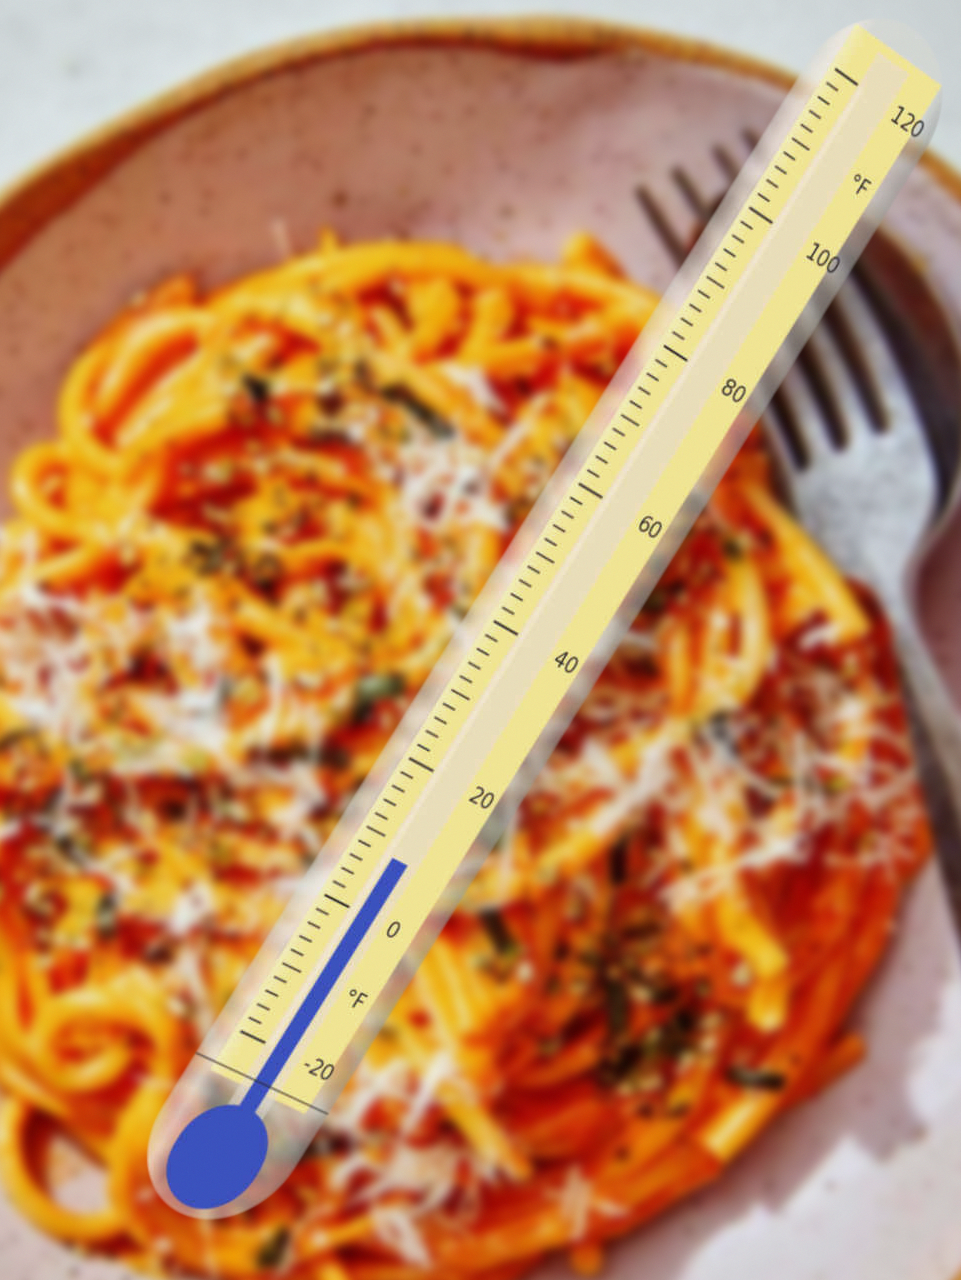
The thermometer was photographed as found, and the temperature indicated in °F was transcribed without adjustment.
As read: 8 °F
